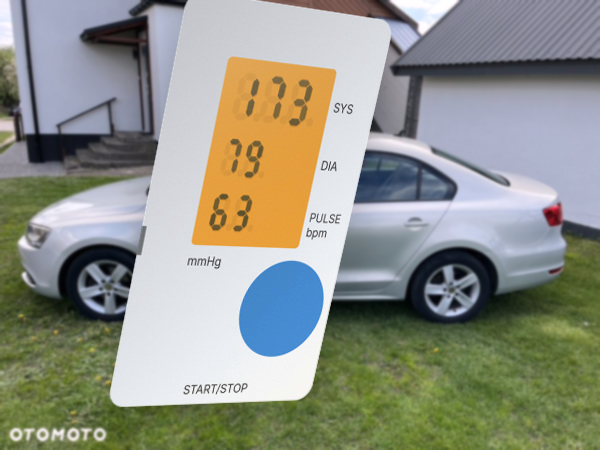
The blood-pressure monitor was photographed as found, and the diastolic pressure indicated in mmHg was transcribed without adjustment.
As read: 79 mmHg
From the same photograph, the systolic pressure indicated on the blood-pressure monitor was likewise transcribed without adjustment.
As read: 173 mmHg
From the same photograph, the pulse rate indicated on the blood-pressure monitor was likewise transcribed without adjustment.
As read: 63 bpm
